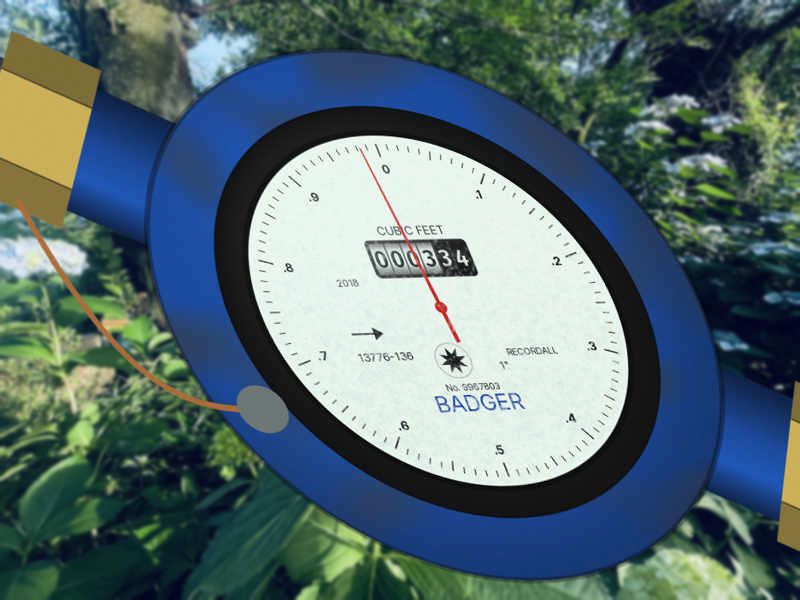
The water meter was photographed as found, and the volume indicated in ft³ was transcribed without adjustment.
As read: 333.98 ft³
